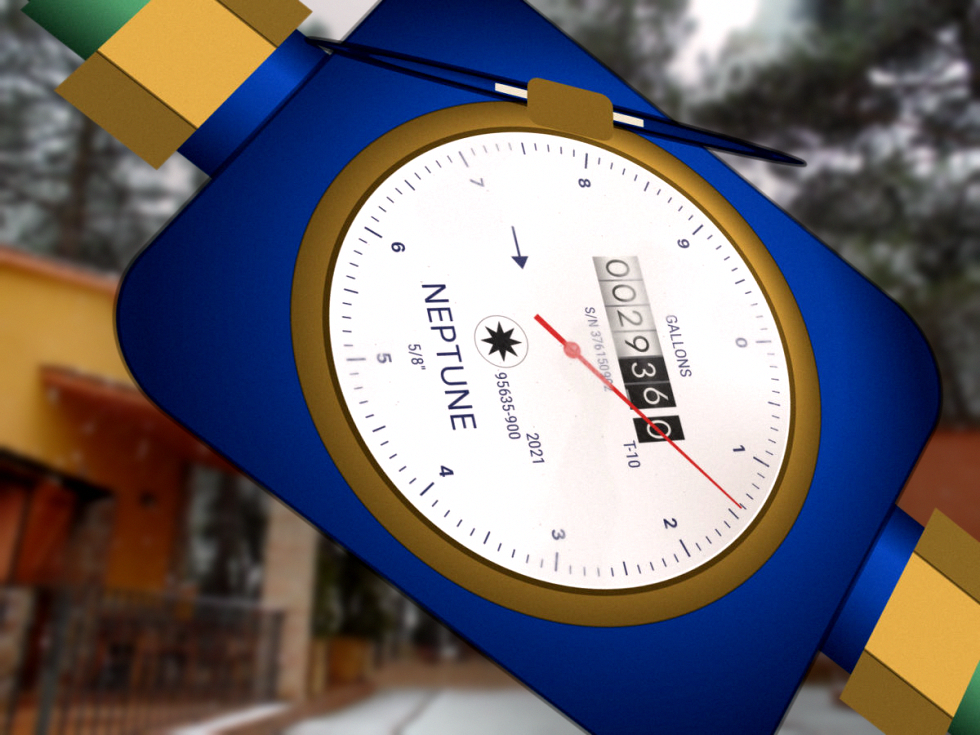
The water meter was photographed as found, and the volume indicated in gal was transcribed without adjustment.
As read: 29361.4 gal
